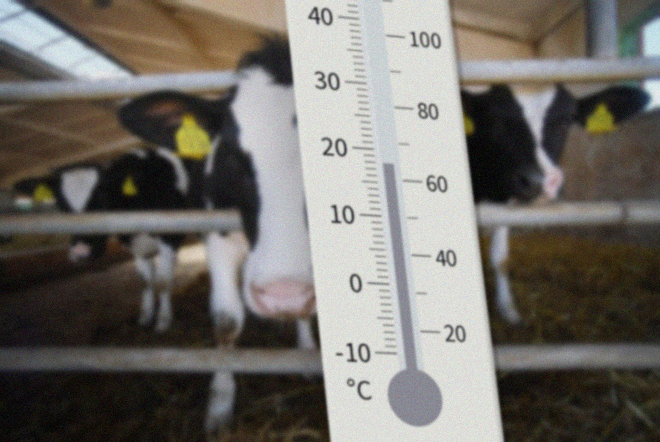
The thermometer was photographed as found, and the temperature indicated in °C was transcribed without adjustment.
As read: 18 °C
